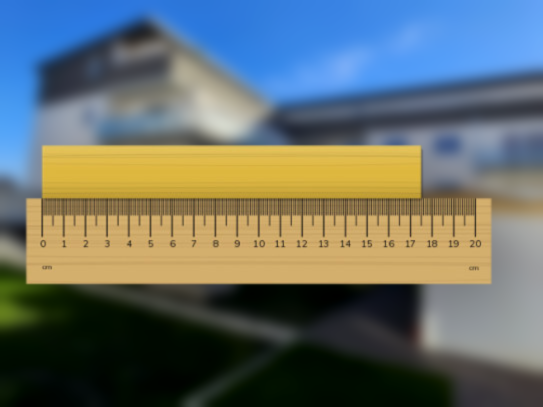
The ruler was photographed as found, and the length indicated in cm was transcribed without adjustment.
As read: 17.5 cm
